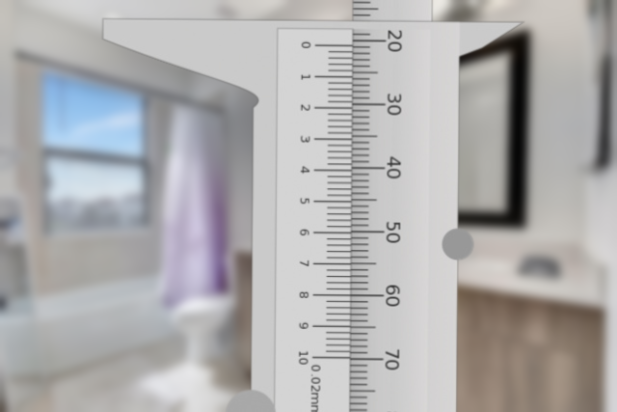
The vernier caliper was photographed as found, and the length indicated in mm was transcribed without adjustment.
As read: 20.8 mm
